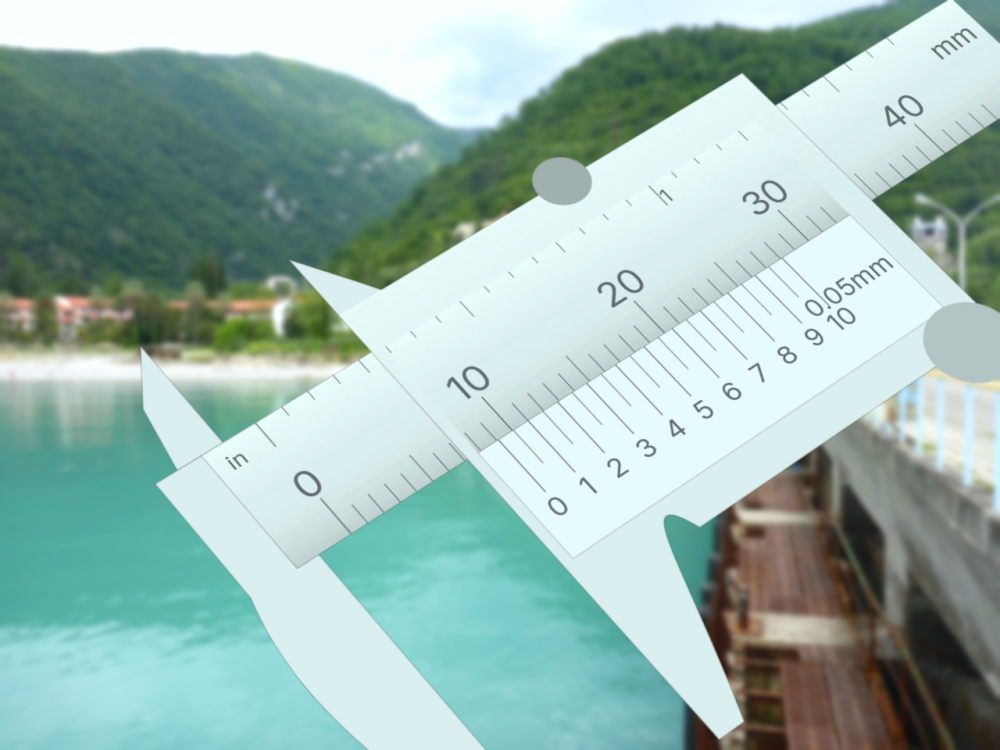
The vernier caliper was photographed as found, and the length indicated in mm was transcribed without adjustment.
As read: 9.1 mm
